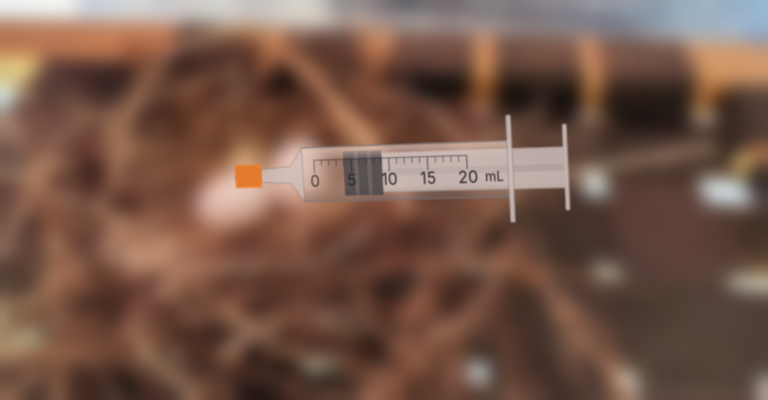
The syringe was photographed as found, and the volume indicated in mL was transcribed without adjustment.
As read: 4 mL
